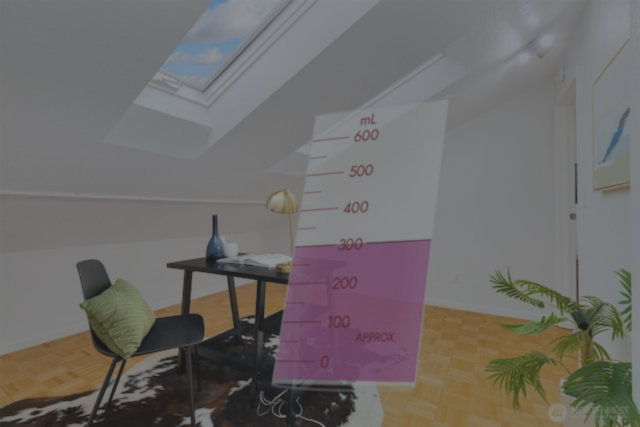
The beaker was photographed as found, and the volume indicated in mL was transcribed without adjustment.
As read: 300 mL
